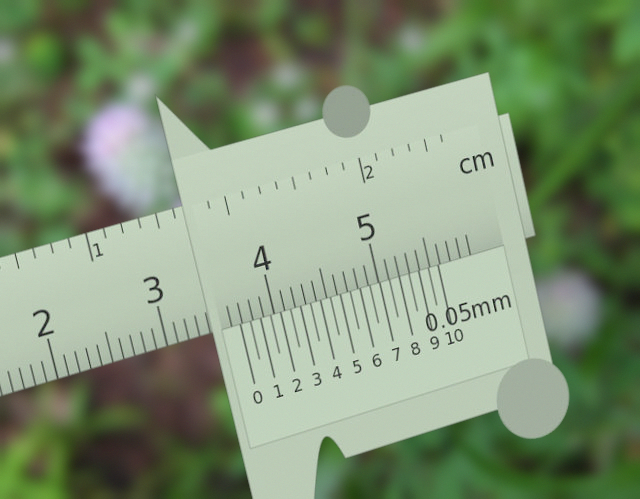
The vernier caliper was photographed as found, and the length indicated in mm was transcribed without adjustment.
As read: 36.8 mm
